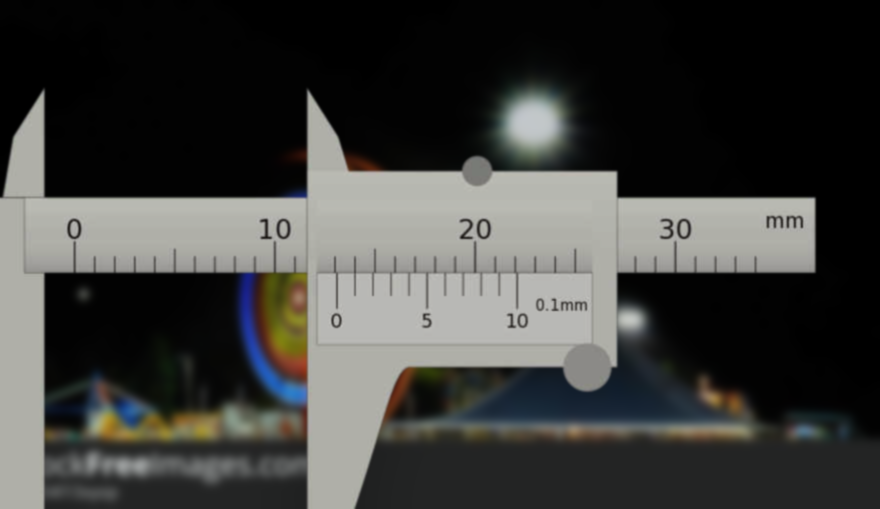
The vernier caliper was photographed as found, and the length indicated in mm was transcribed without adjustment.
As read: 13.1 mm
